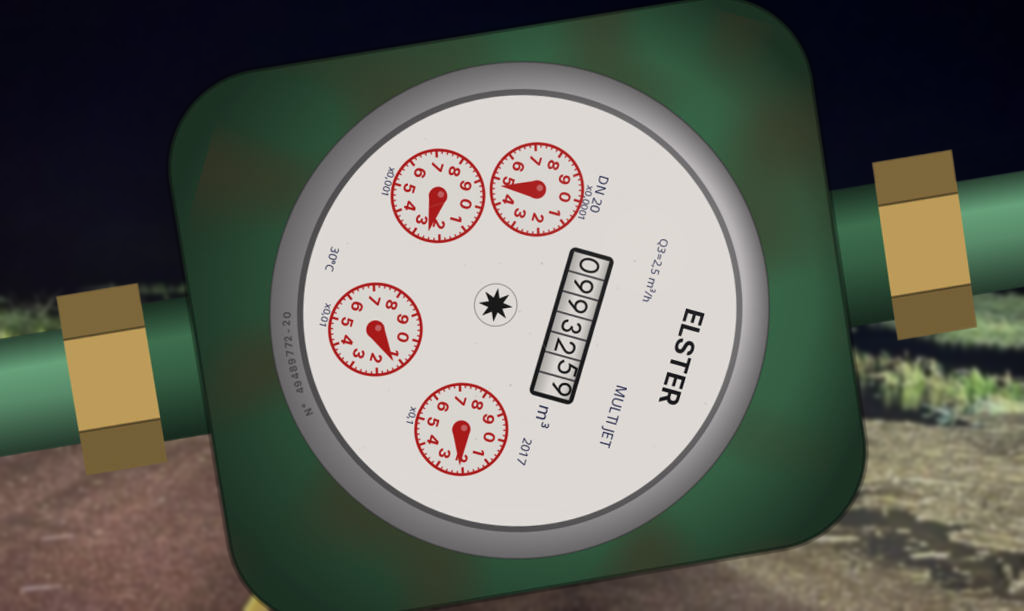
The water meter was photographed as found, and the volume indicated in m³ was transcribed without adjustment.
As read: 993259.2124 m³
